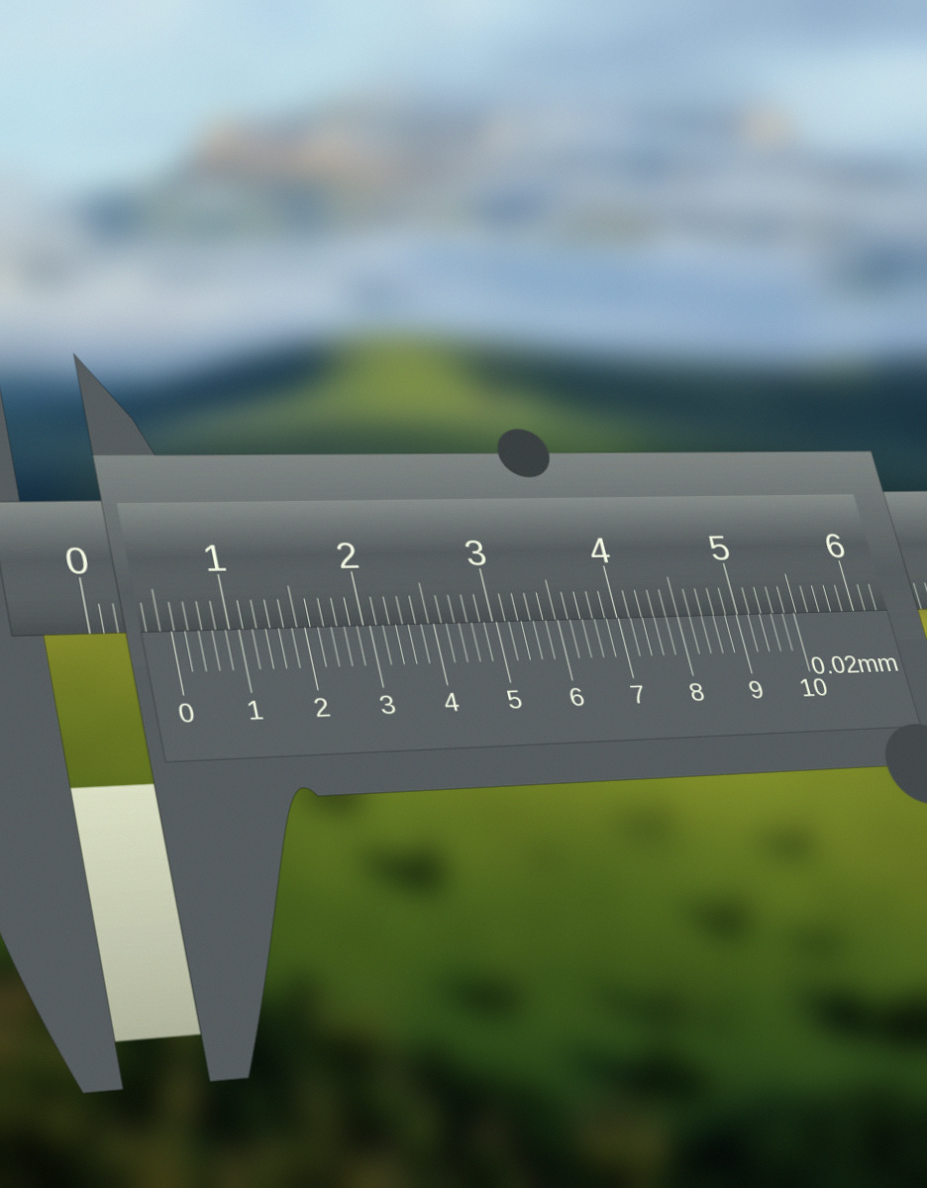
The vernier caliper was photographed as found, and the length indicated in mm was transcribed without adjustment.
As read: 5.8 mm
